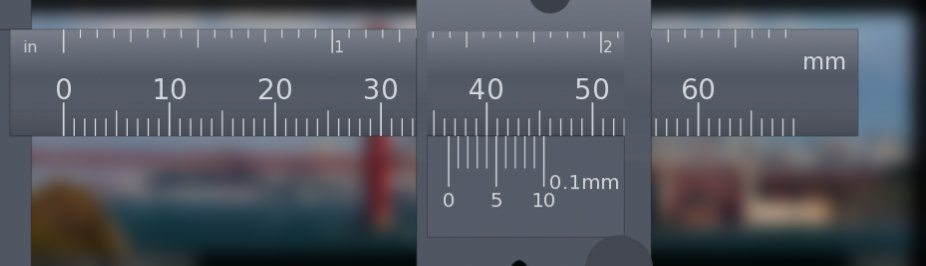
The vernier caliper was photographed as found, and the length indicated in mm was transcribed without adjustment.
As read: 36.4 mm
